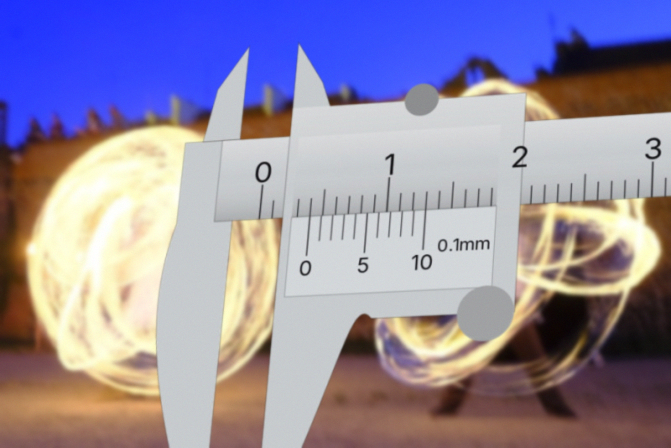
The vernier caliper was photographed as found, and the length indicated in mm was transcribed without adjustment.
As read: 4.0 mm
